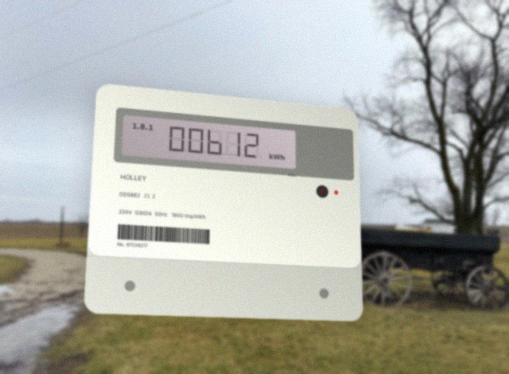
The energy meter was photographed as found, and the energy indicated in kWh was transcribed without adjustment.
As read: 612 kWh
